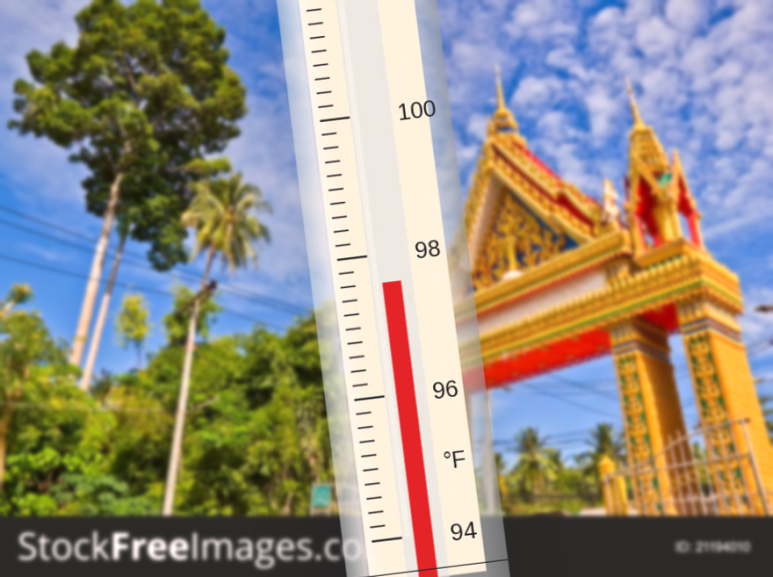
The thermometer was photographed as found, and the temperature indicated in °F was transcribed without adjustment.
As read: 97.6 °F
